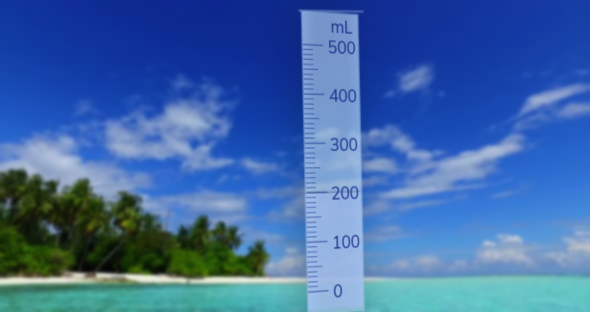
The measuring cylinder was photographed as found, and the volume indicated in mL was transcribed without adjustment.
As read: 200 mL
